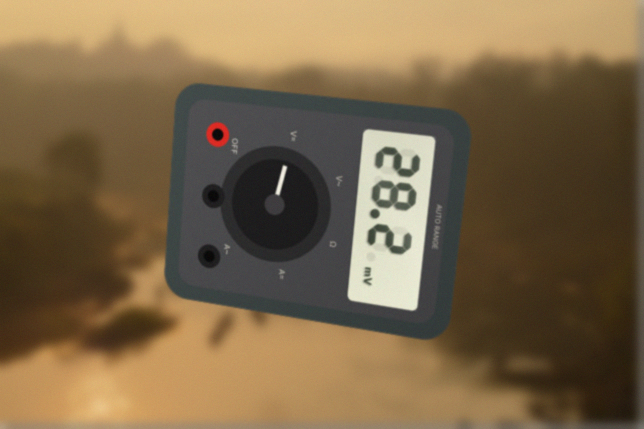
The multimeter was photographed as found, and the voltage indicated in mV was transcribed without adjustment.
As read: 28.2 mV
